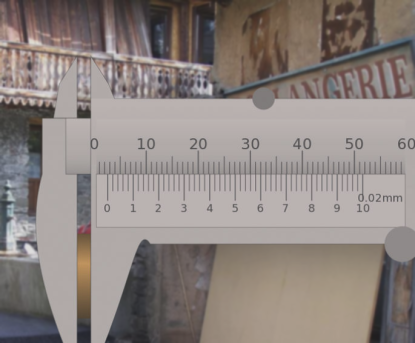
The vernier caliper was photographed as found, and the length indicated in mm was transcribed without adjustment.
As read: 2.6 mm
